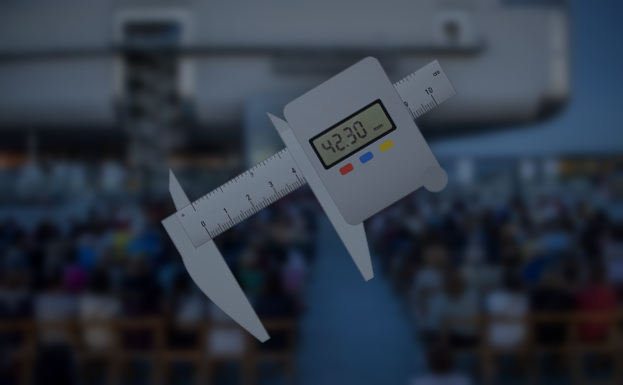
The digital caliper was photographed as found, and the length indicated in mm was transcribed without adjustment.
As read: 42.30 mm
